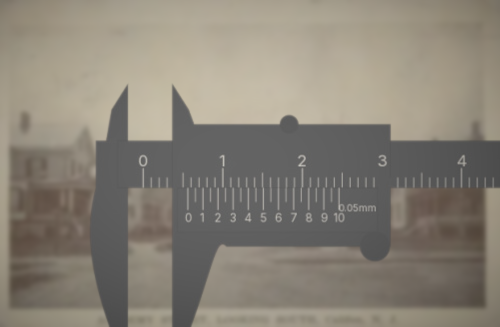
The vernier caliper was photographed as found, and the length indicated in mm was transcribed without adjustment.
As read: 5.6 mm
